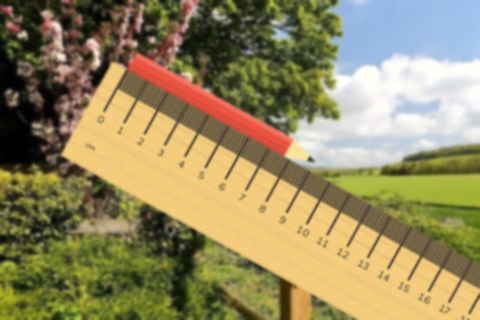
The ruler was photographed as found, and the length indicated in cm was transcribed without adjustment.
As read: 9 cm
